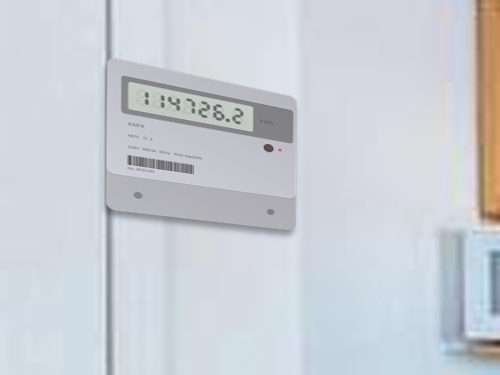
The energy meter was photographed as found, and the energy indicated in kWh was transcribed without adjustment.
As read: 114726.2 kWh
